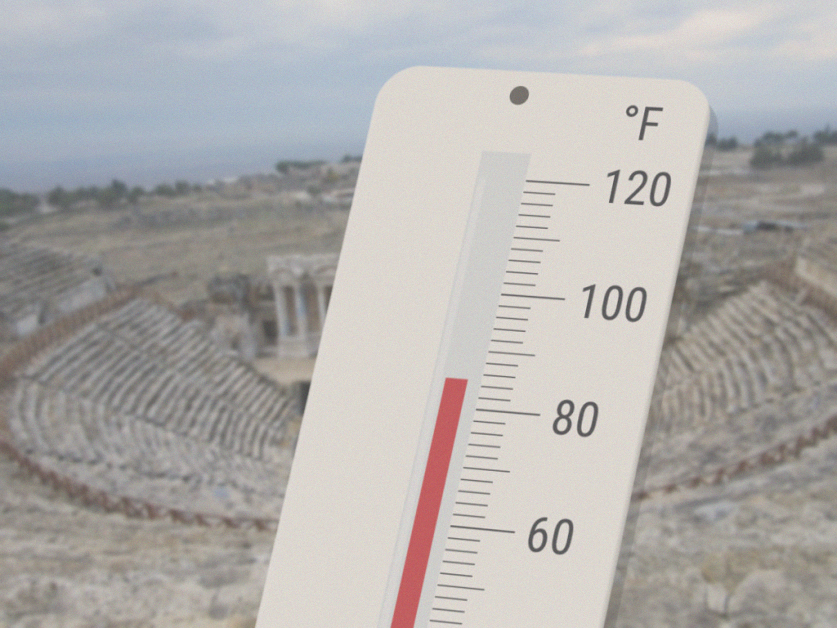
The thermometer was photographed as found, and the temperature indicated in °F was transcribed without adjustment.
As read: 85 °F
